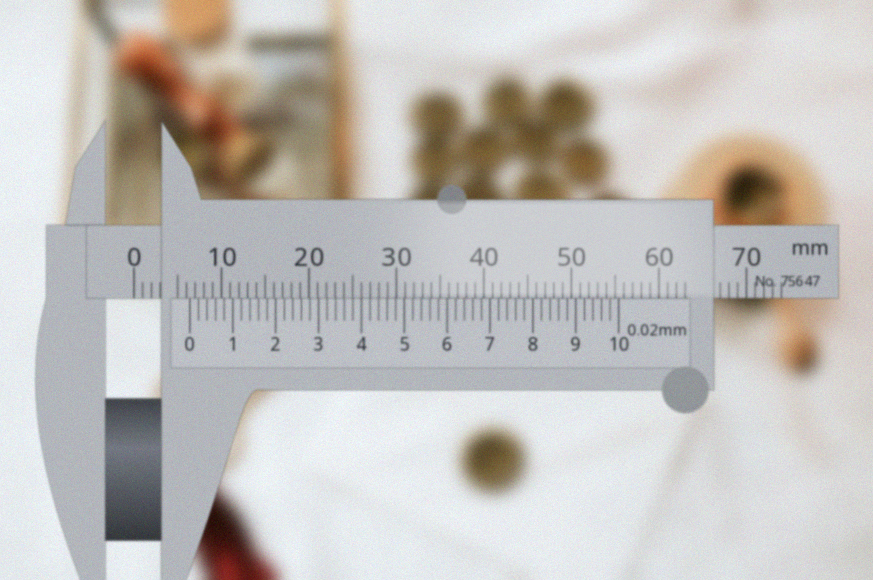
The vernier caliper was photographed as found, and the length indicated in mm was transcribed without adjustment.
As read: 6.4 mm
